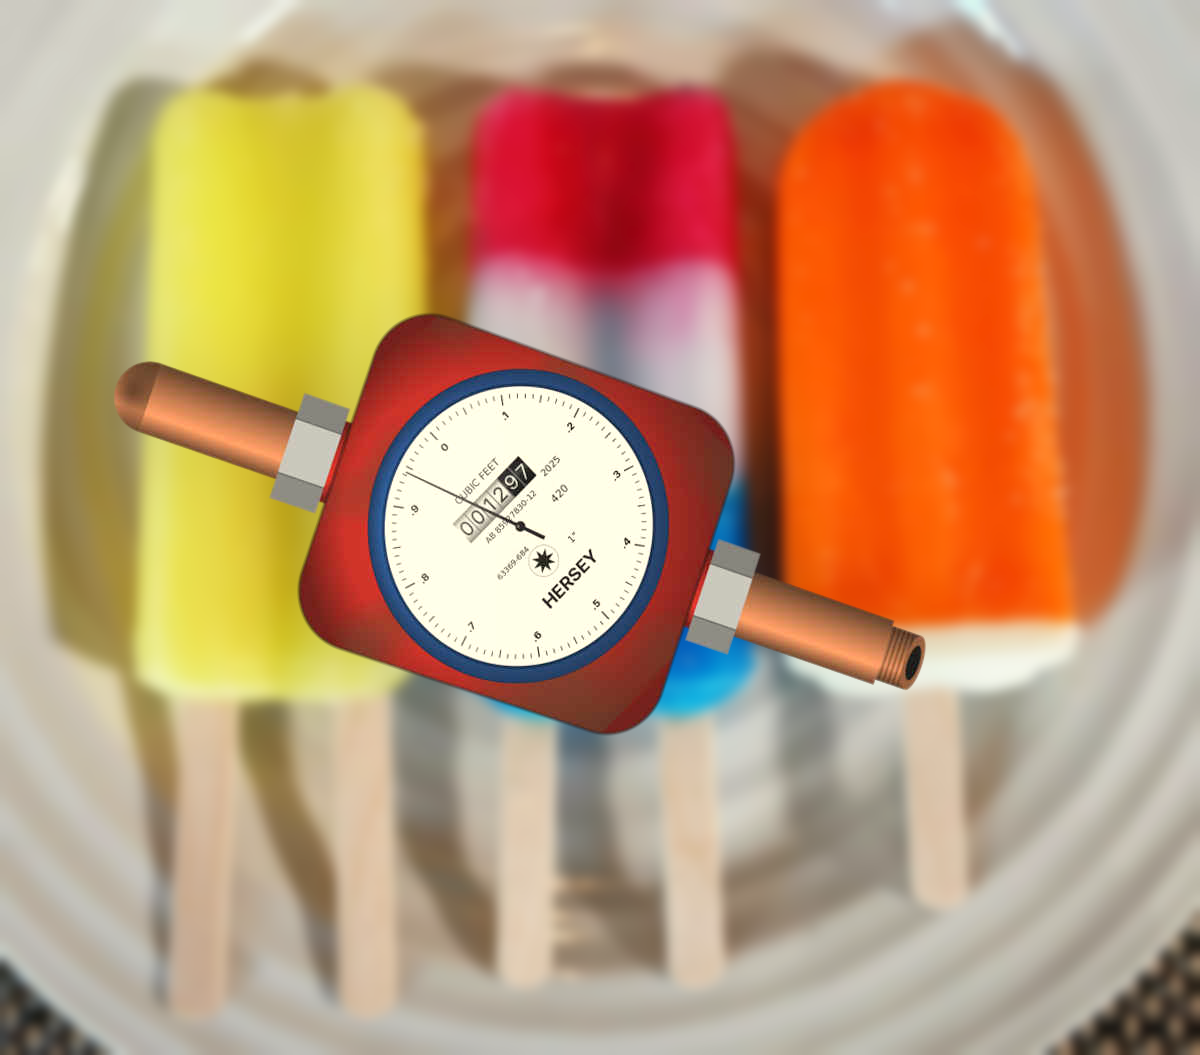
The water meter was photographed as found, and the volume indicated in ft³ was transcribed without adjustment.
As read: 1296.94 ft³
